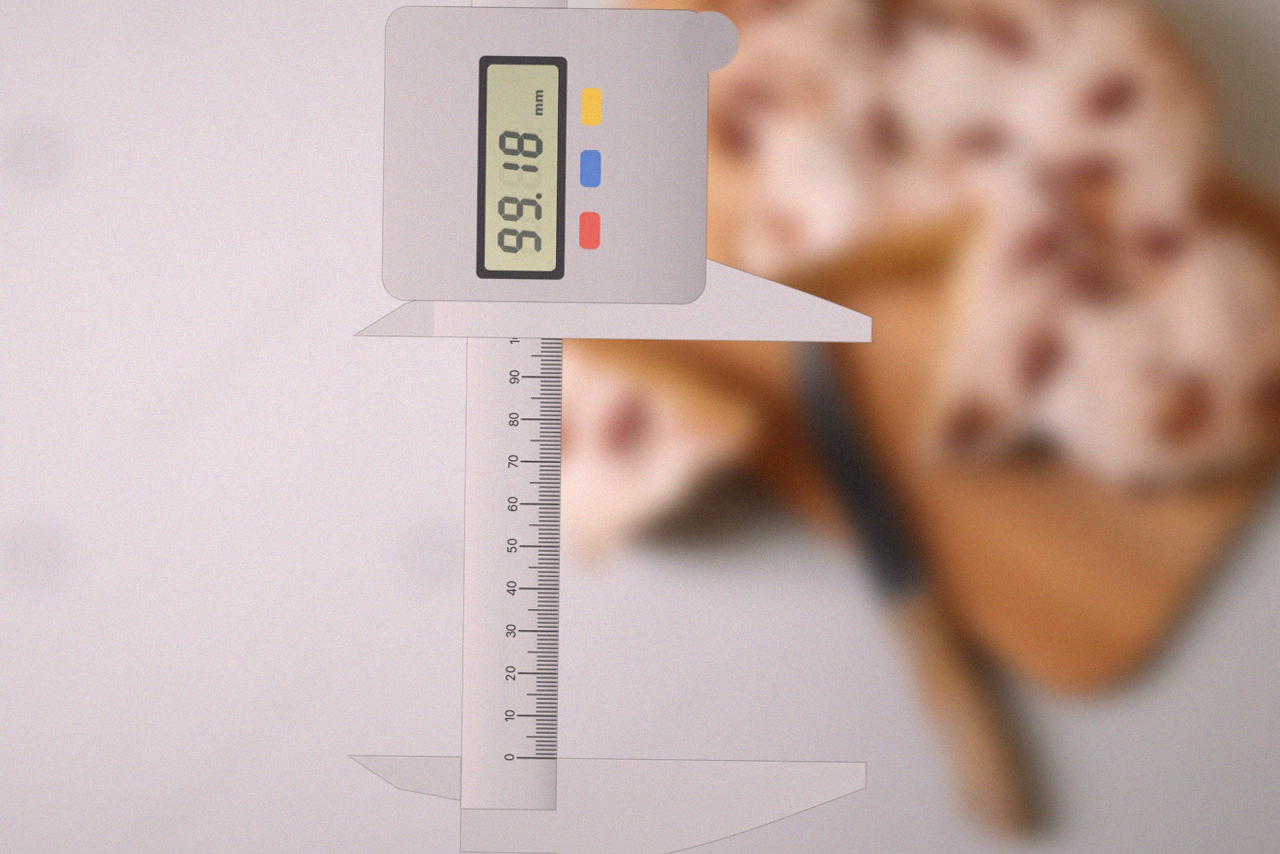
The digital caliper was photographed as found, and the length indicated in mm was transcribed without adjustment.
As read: 99.18 mm
